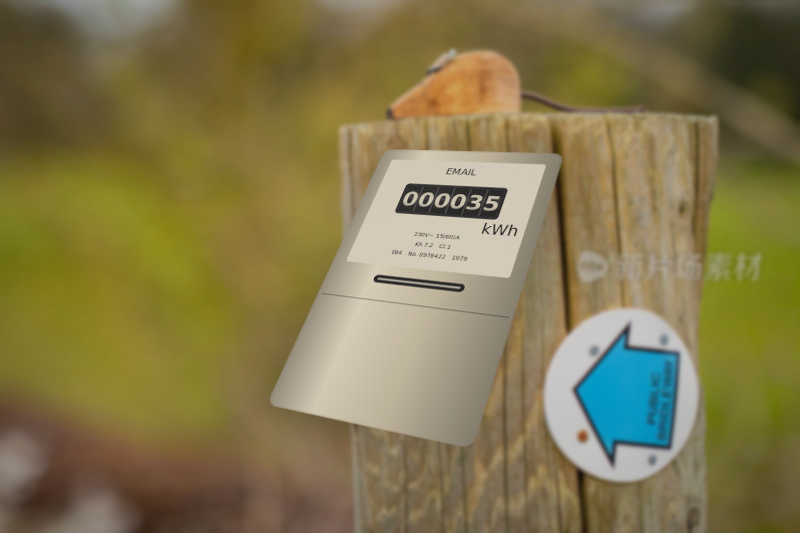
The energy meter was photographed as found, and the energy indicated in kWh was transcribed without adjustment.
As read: 35 kWh
